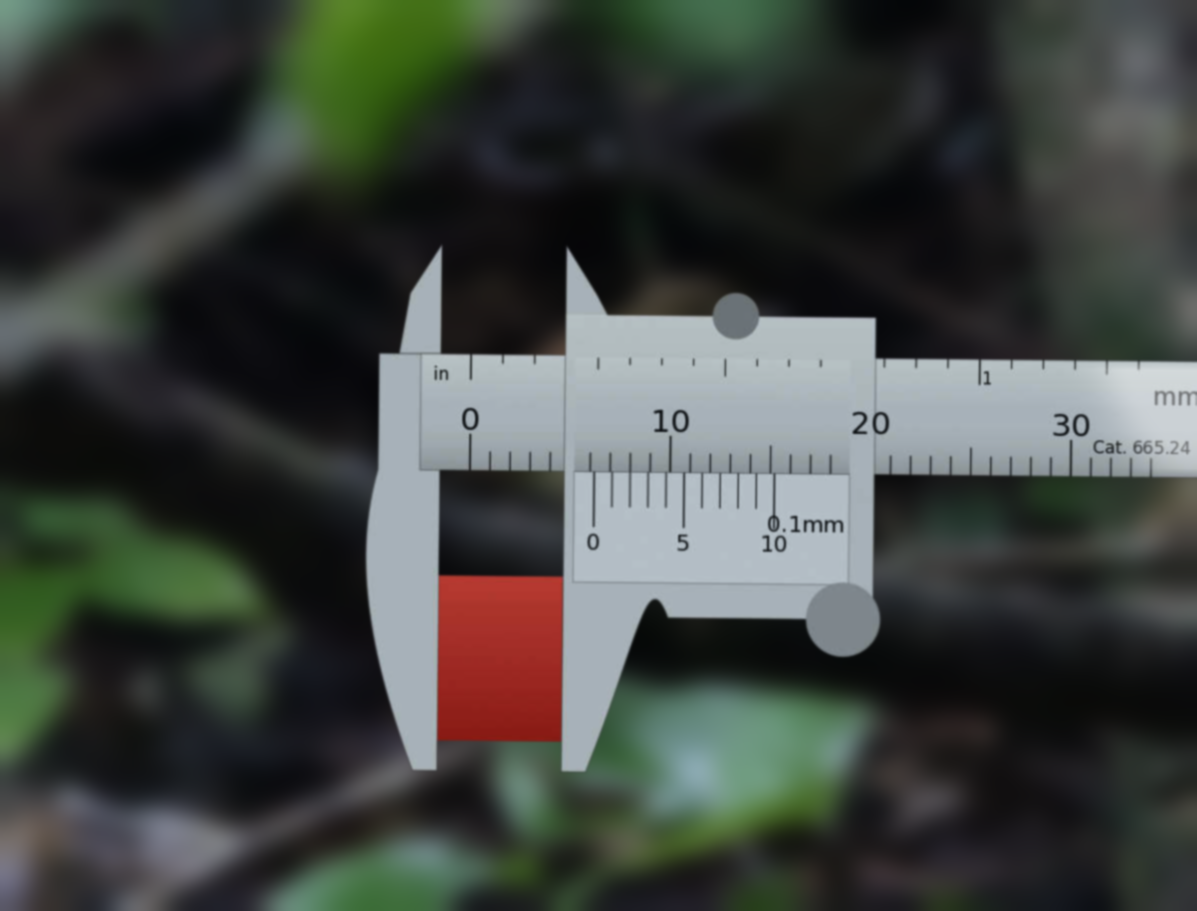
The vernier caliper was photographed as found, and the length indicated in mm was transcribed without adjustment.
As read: 6.2 mm
